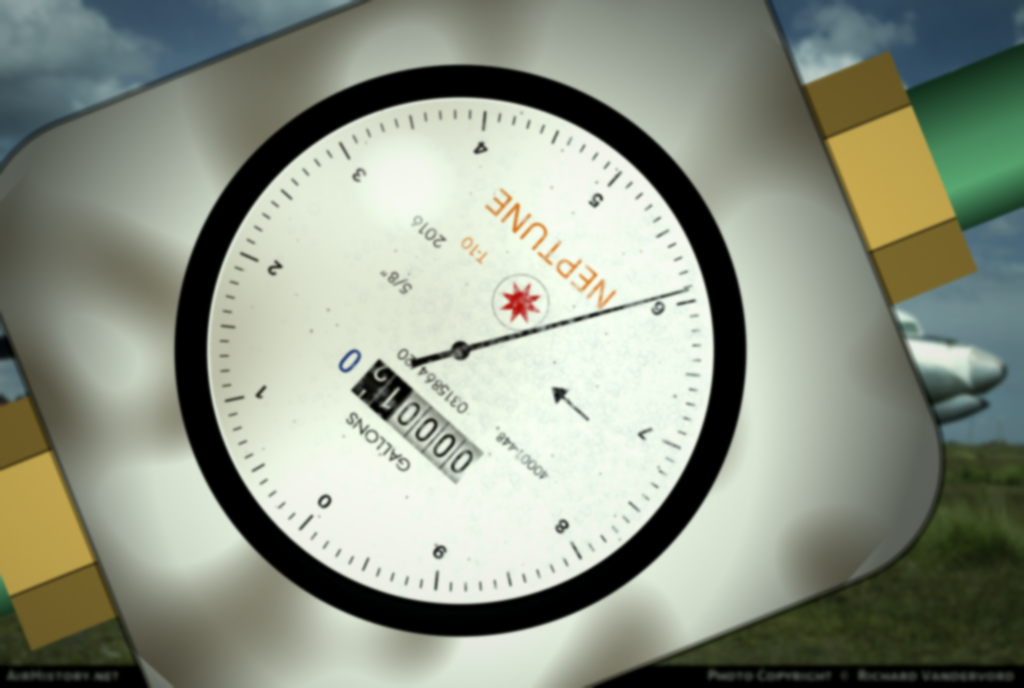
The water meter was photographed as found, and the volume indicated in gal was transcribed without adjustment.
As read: 115.9 gal
